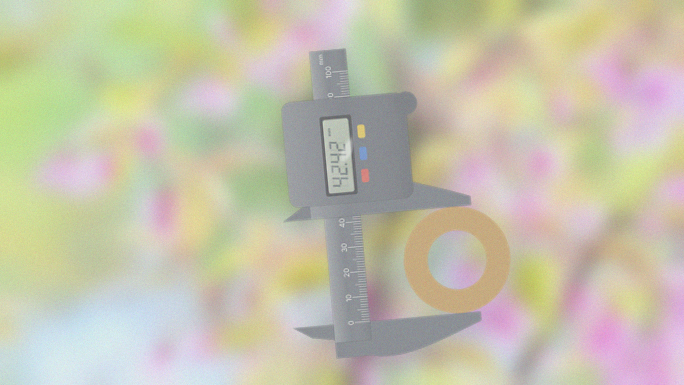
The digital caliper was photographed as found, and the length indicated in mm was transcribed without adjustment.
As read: 42.42 mm
